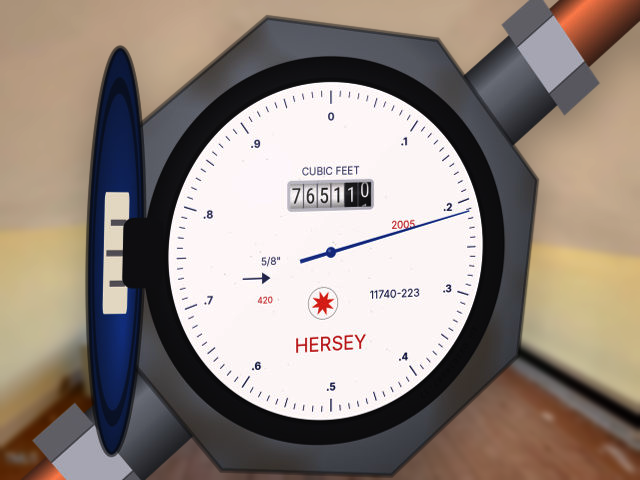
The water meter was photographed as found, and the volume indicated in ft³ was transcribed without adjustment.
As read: 765110.21 ft³
